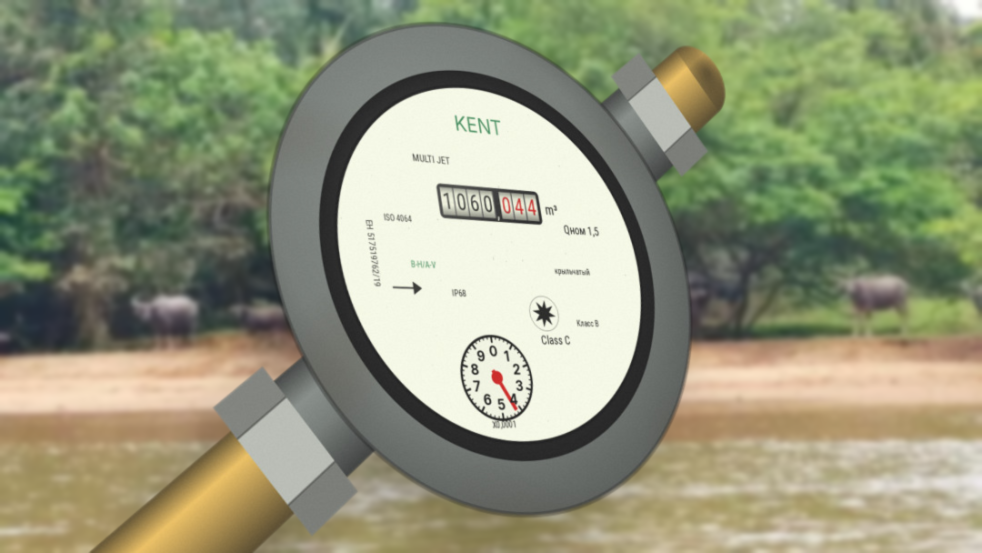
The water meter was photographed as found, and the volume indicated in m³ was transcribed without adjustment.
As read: 1060.0444 m³
